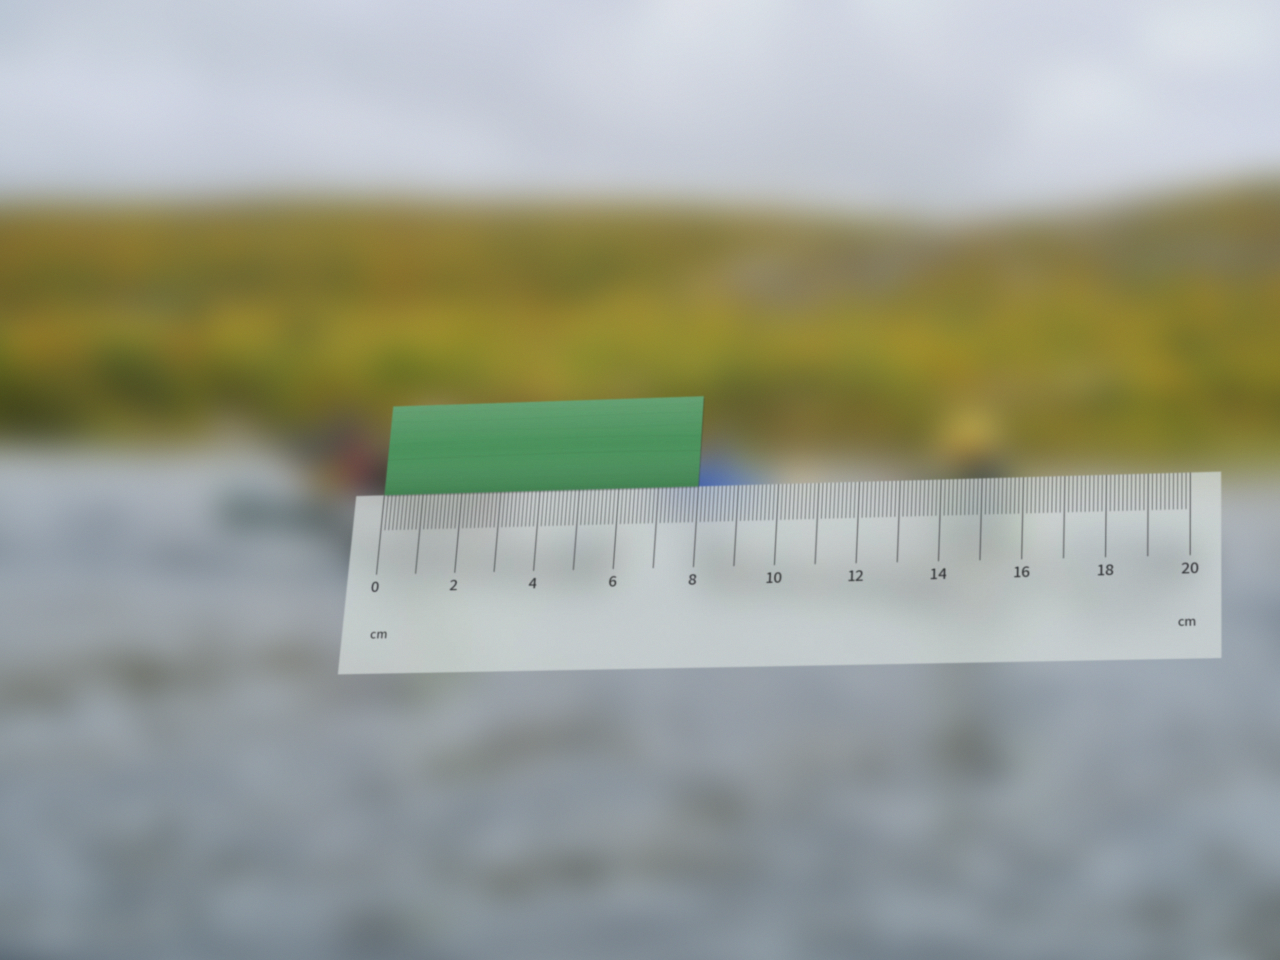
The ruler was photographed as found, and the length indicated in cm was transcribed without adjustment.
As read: 8 cm
